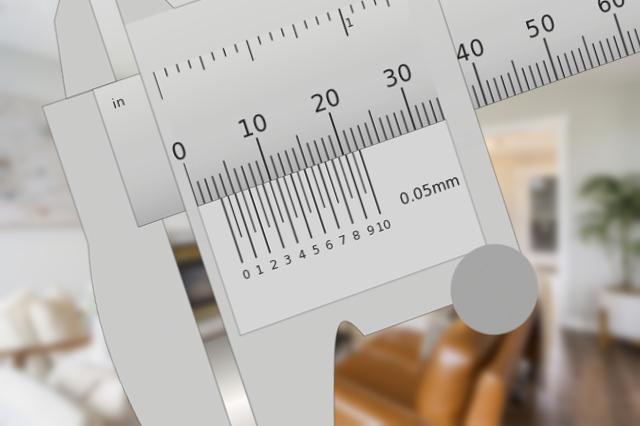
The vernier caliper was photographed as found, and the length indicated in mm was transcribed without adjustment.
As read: 3.2 mm
